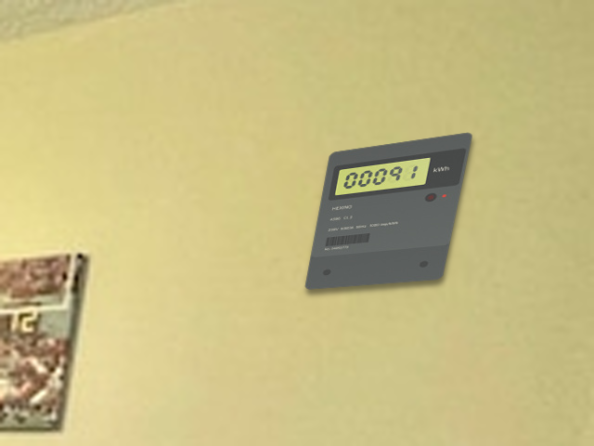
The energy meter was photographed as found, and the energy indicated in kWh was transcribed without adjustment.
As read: 91 kWh
